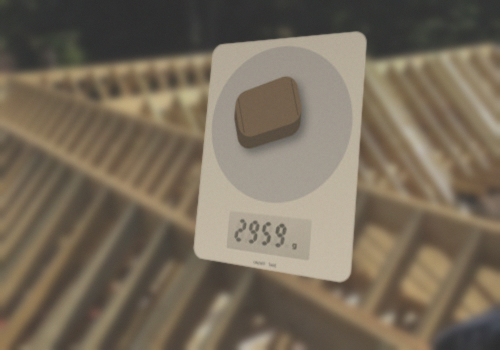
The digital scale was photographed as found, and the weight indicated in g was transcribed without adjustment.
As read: 2959 g
